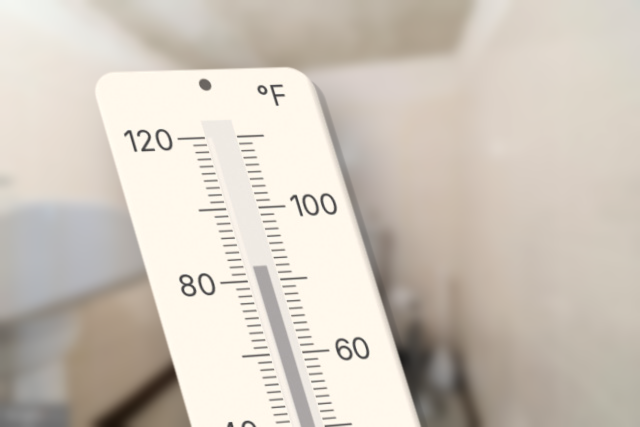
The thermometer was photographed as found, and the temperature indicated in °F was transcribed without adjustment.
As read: 84 °F
